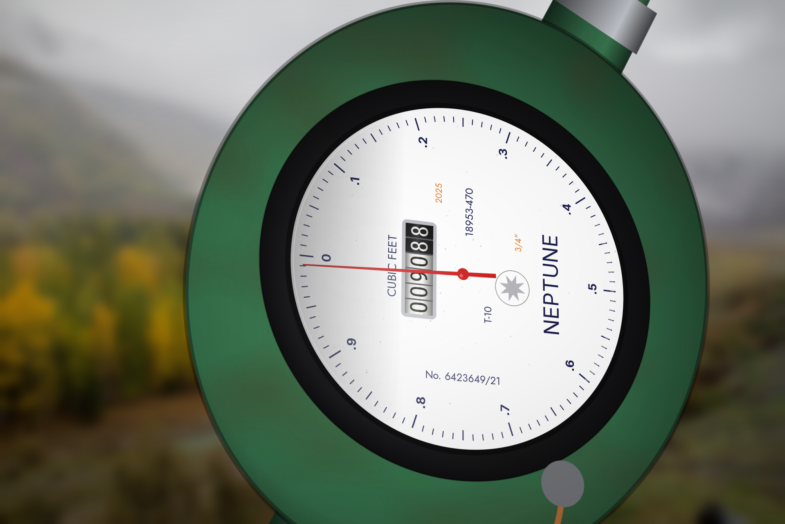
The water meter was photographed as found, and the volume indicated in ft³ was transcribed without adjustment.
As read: 9087.99 ft³
